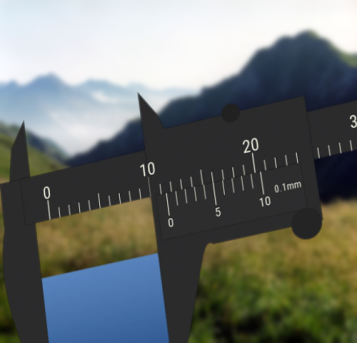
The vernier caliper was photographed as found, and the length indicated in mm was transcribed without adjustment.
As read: 11.5 mm
